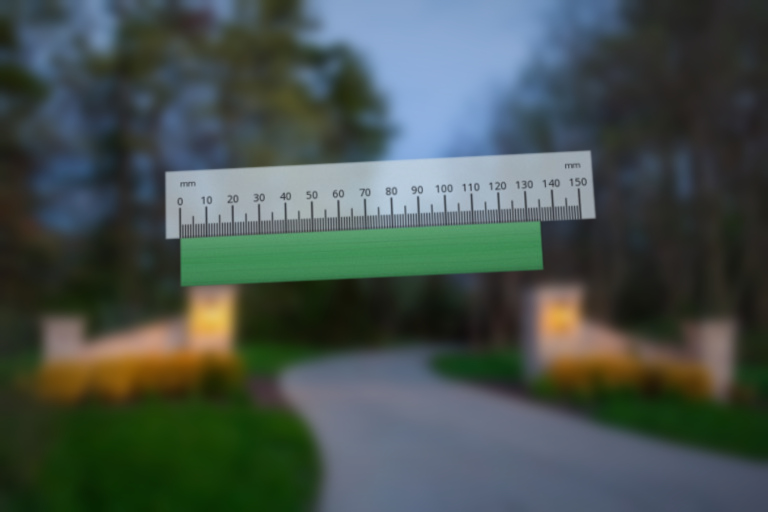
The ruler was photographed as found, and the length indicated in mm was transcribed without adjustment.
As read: 135 mm
